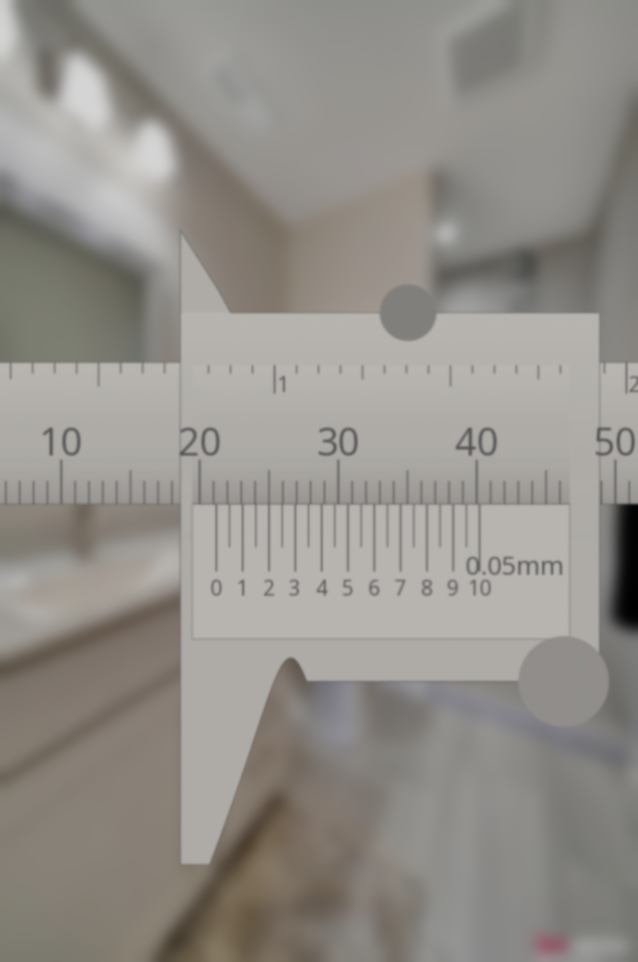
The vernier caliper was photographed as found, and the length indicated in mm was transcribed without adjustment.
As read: 21.2 mm
